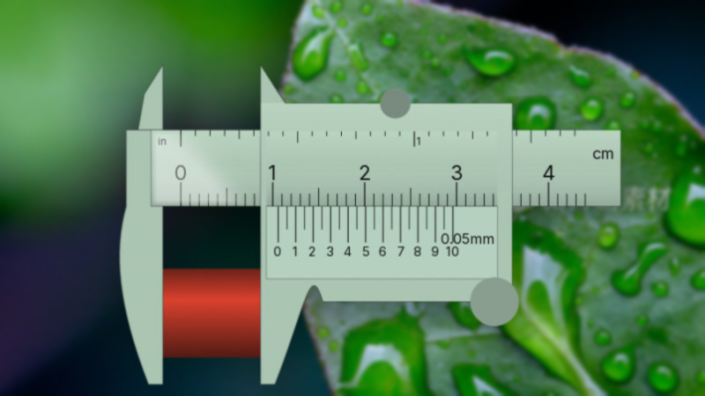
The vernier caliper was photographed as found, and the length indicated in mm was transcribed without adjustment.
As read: 10.6 mm
